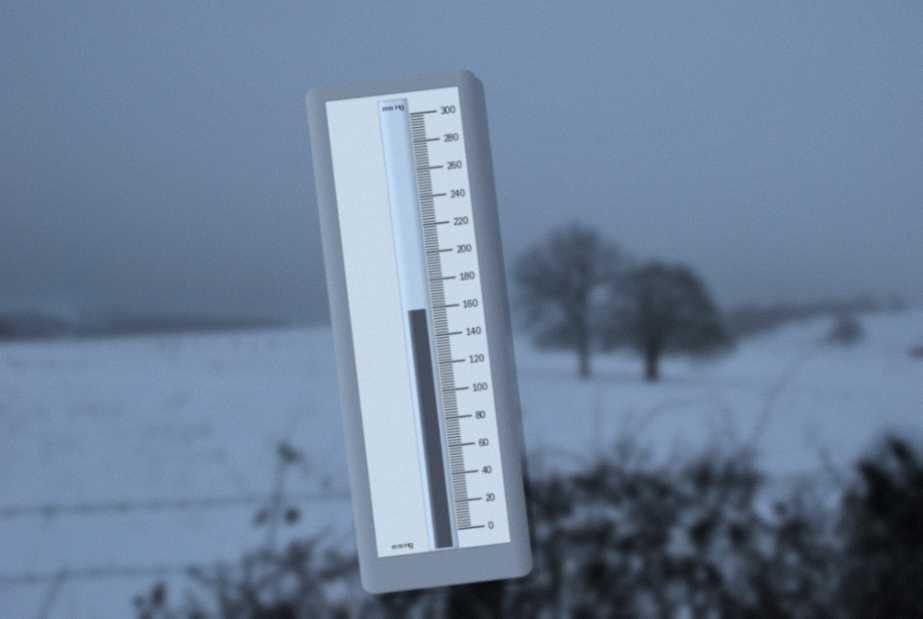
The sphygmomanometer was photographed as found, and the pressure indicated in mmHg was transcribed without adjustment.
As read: 160 mmHg
